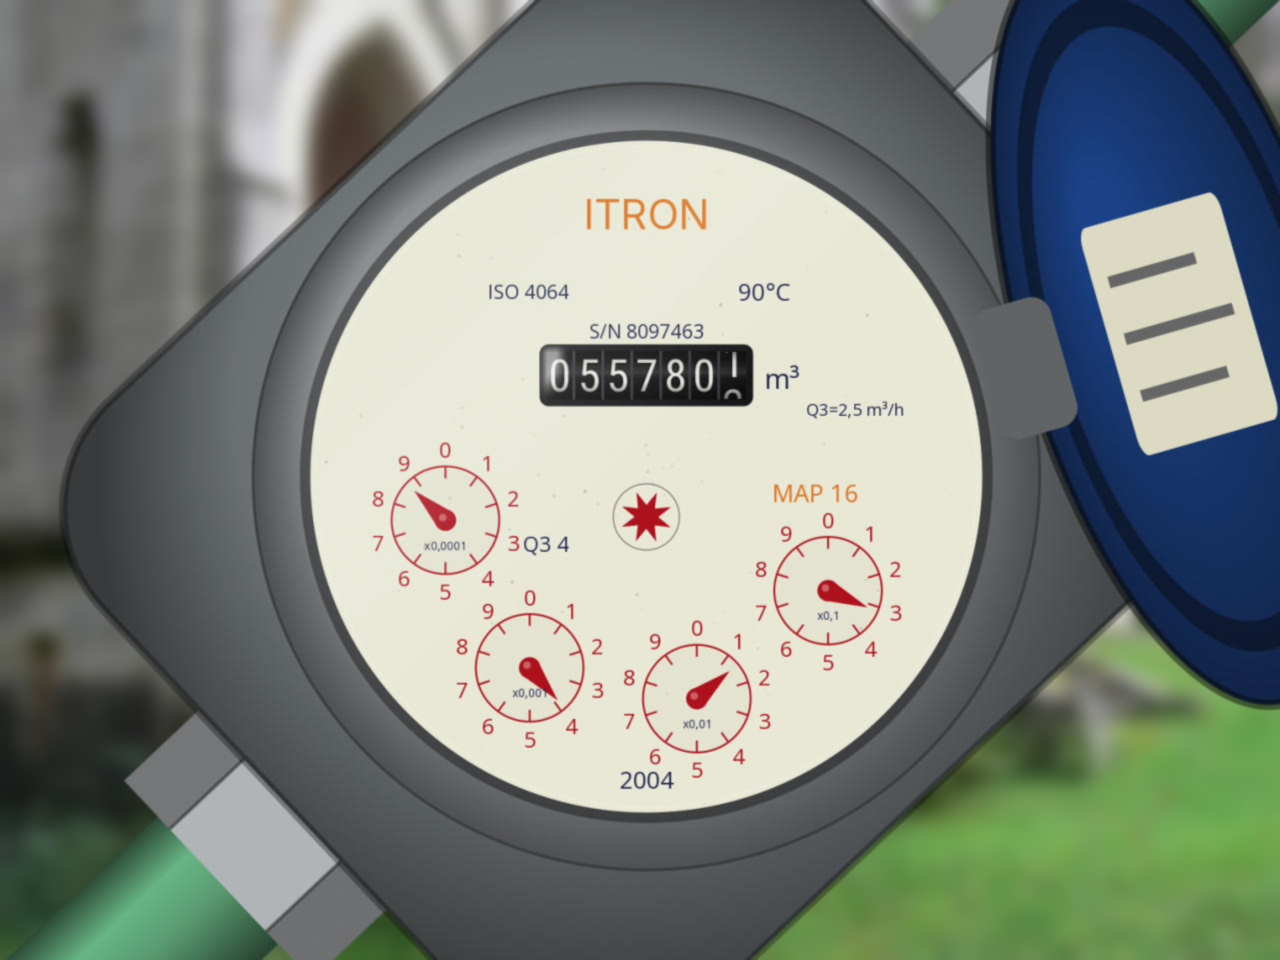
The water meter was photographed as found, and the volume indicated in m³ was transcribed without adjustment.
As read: 557801.3138 m³
